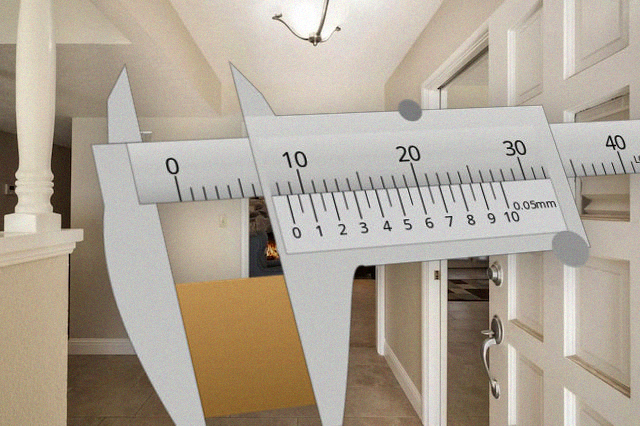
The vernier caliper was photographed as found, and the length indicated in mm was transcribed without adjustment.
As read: 8.6 mm
